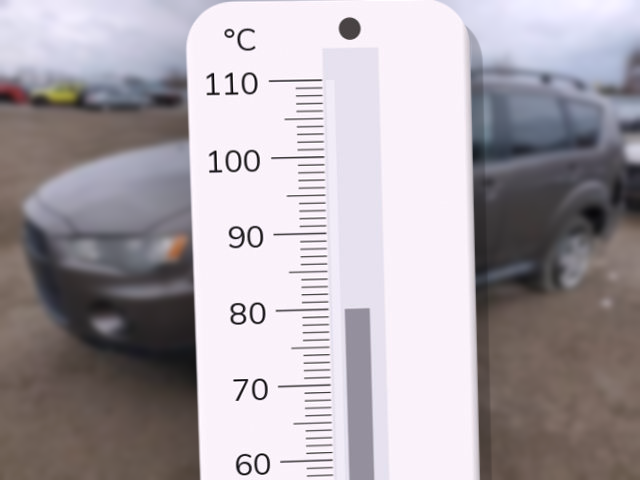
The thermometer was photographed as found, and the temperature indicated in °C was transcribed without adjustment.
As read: 80 °C
